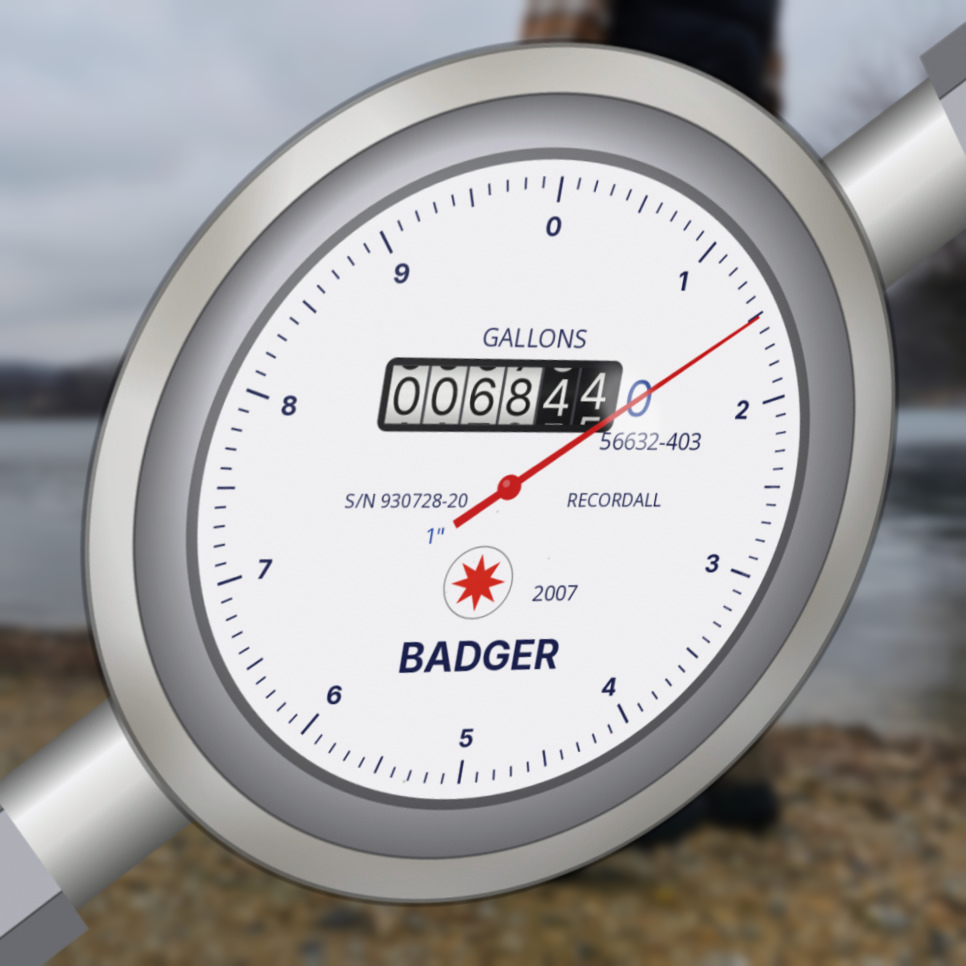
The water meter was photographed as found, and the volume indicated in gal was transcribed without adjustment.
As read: 68441.5 gal
